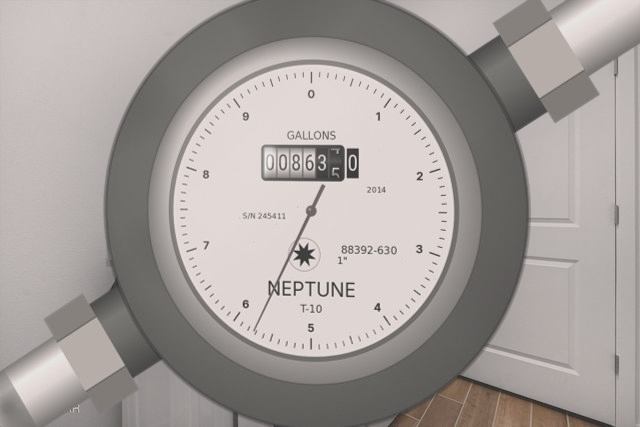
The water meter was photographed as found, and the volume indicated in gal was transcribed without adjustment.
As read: 86345.7 gal
